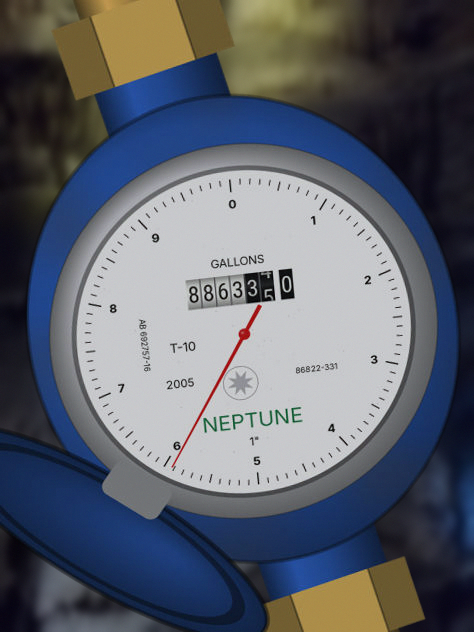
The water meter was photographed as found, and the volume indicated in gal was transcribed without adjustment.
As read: 8863345.9 gal
